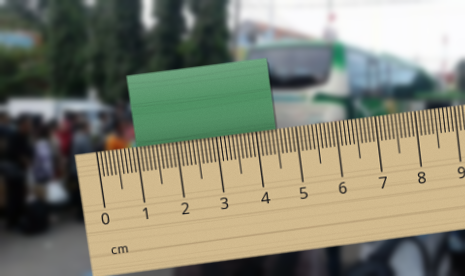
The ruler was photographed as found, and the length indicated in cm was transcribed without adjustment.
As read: 3.5 cm
